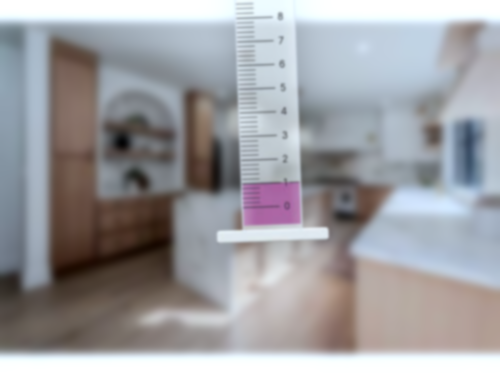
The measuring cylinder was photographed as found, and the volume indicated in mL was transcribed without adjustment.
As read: 1 mL
